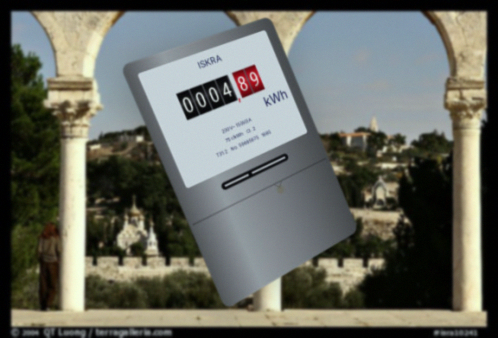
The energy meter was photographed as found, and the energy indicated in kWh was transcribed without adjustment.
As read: 4.89 kWh
